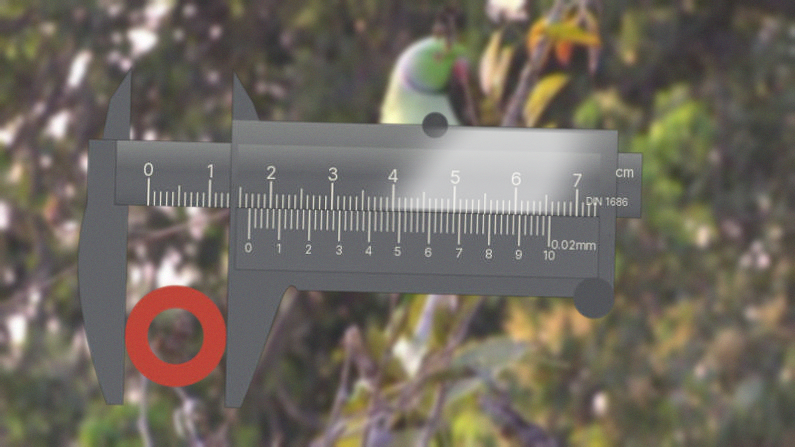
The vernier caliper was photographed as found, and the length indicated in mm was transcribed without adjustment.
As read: 16.6 mm
